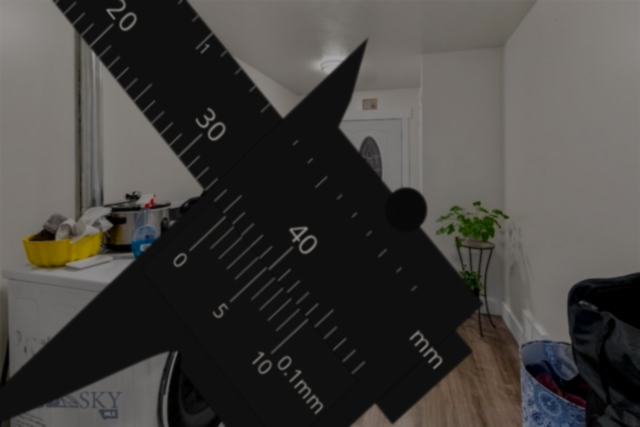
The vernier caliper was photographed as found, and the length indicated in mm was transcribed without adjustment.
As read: 35.3 mm
